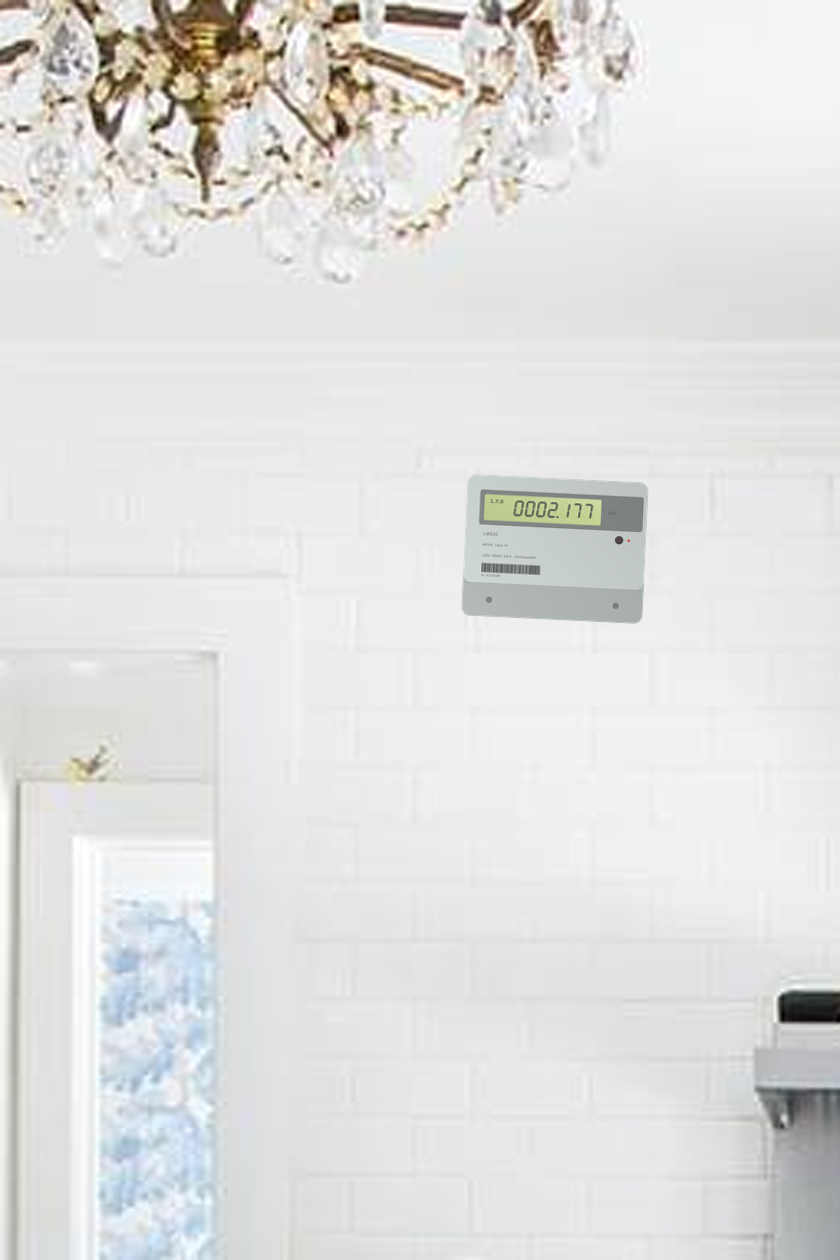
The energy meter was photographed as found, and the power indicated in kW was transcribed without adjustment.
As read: 2.177 kW
